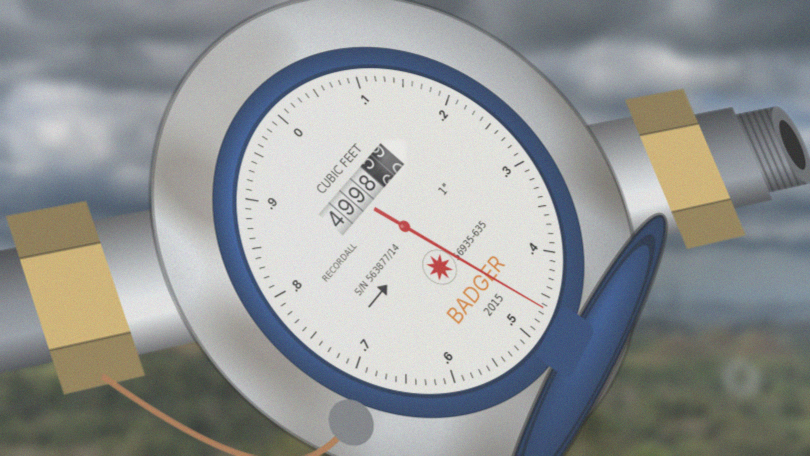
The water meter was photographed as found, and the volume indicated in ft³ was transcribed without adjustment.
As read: 499859.46 ft³
